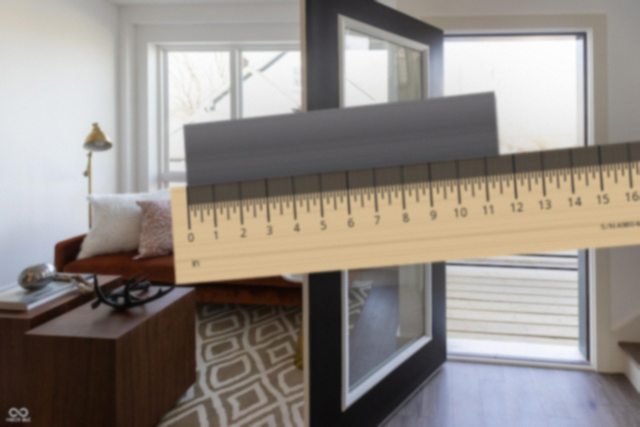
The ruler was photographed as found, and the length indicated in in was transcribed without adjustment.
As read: 11.5 in
